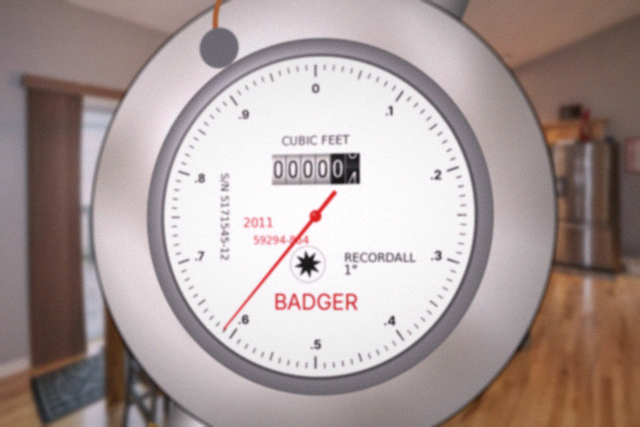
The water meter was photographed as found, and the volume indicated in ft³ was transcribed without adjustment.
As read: 3.61 ft³
